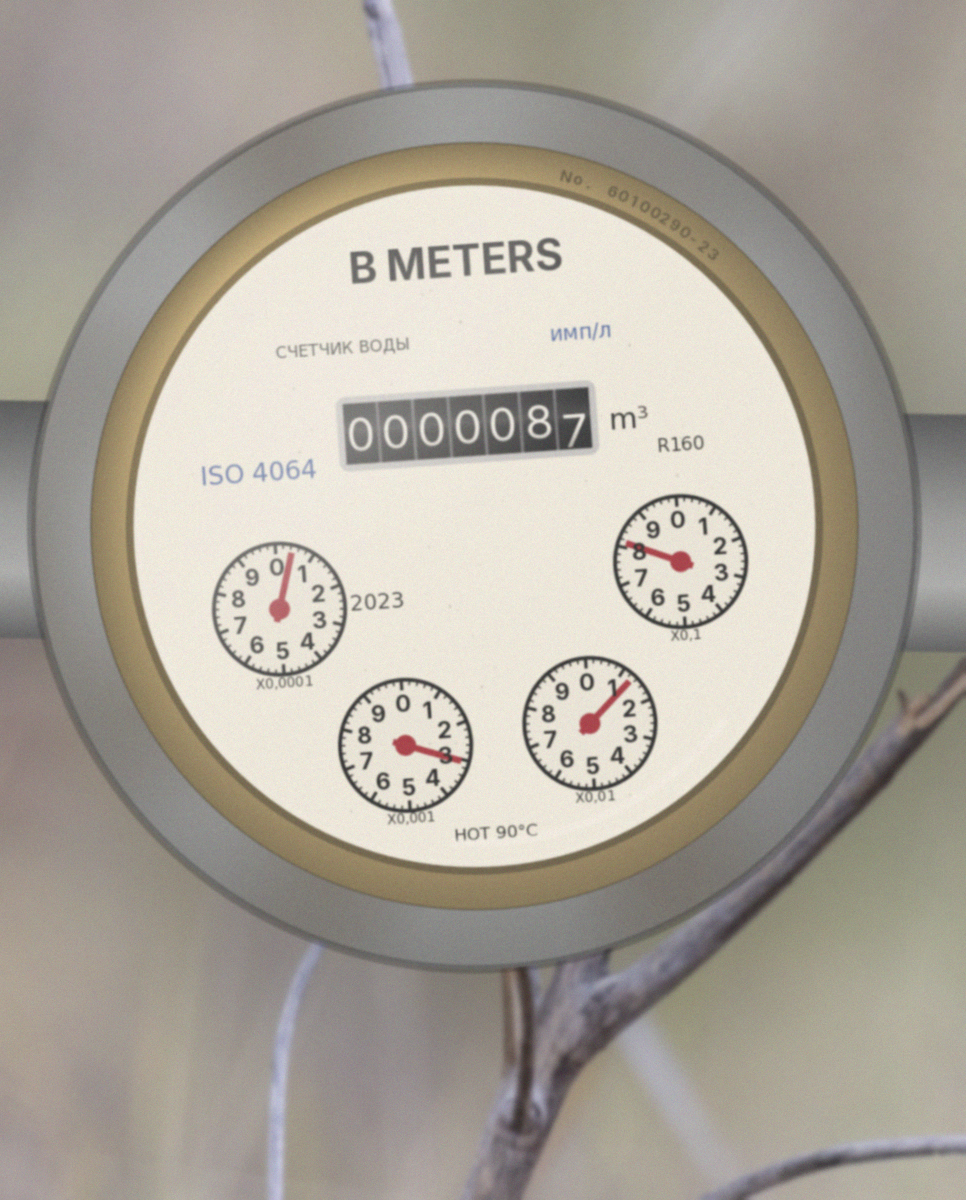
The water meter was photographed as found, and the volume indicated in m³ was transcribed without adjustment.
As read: 86.8130 m³
